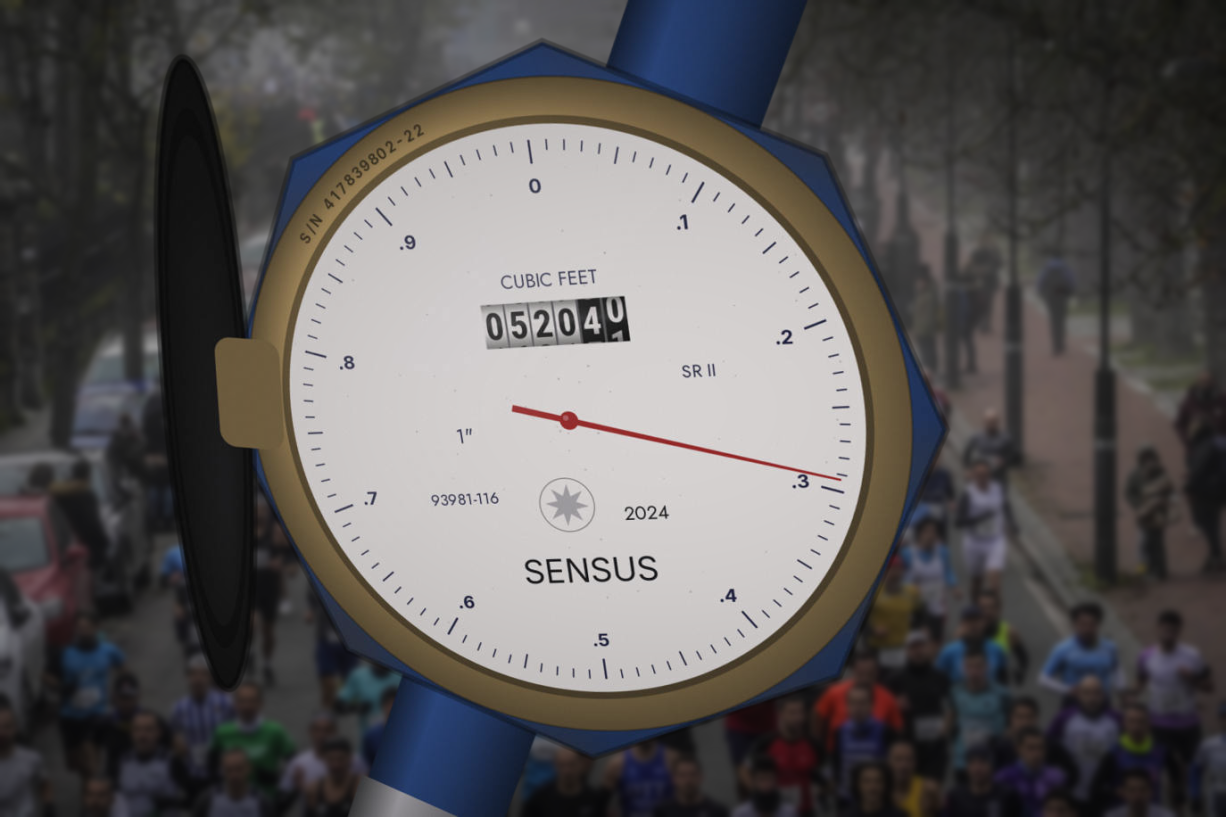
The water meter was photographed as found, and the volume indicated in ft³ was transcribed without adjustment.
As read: 52040.29 ft³
